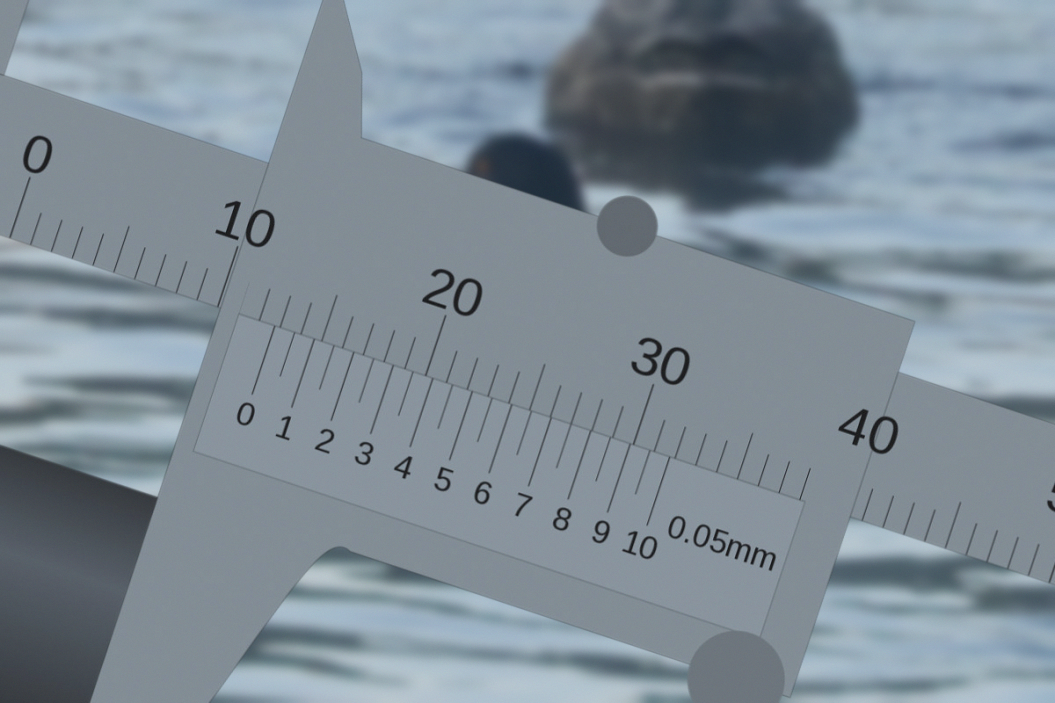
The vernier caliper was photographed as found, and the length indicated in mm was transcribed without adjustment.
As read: 12.75 mm
